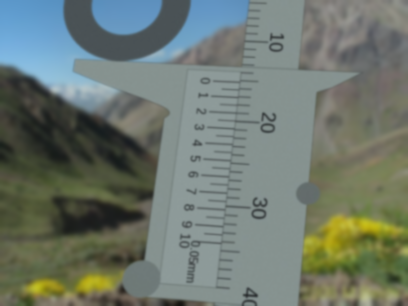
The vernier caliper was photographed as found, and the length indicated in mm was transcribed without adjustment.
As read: 15.2 mm
